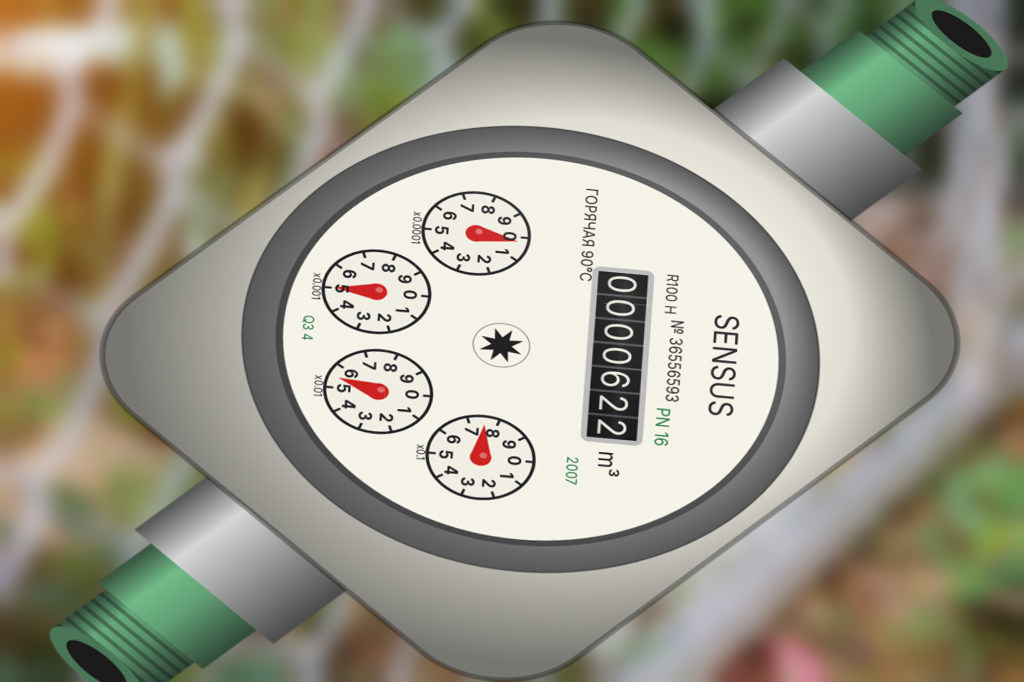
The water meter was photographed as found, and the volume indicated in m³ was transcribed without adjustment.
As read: 622.7550 m³
